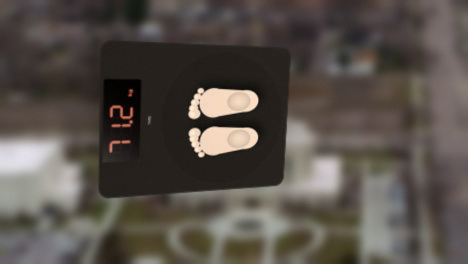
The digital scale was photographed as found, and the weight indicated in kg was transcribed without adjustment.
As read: 71.2 kg
